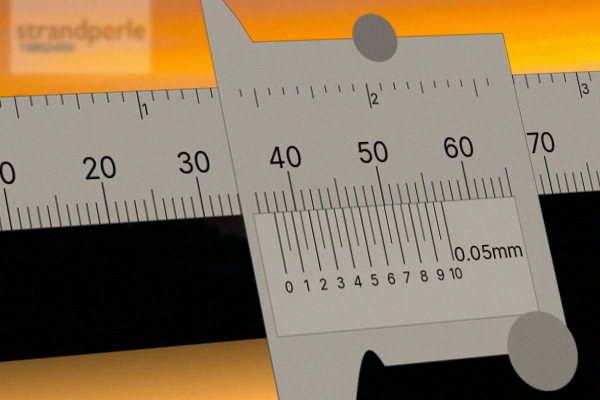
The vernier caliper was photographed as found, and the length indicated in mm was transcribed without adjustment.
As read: 37.6 mm
